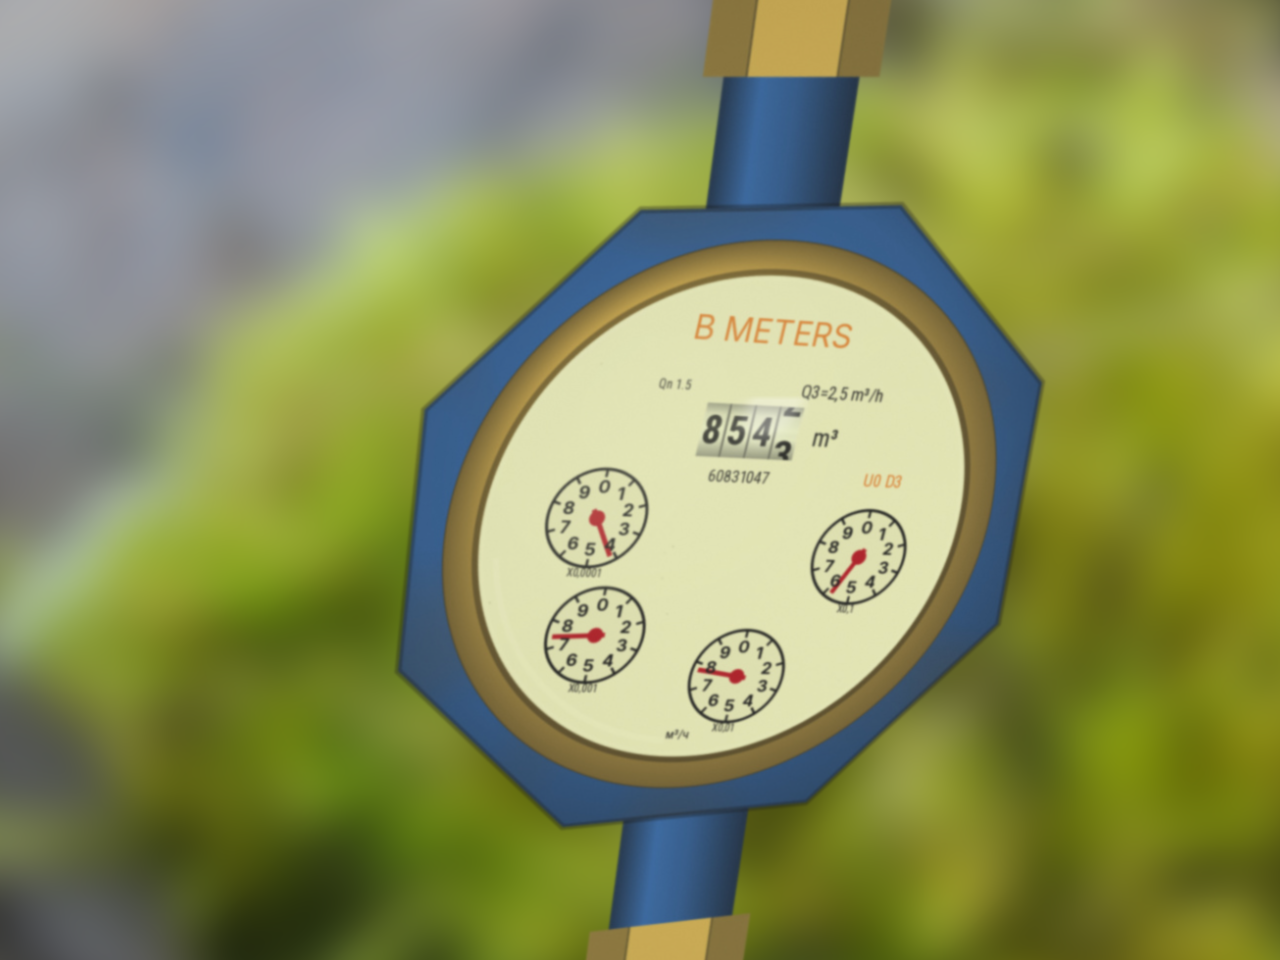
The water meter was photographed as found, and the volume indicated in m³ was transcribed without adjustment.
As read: 8542.5774 m³
